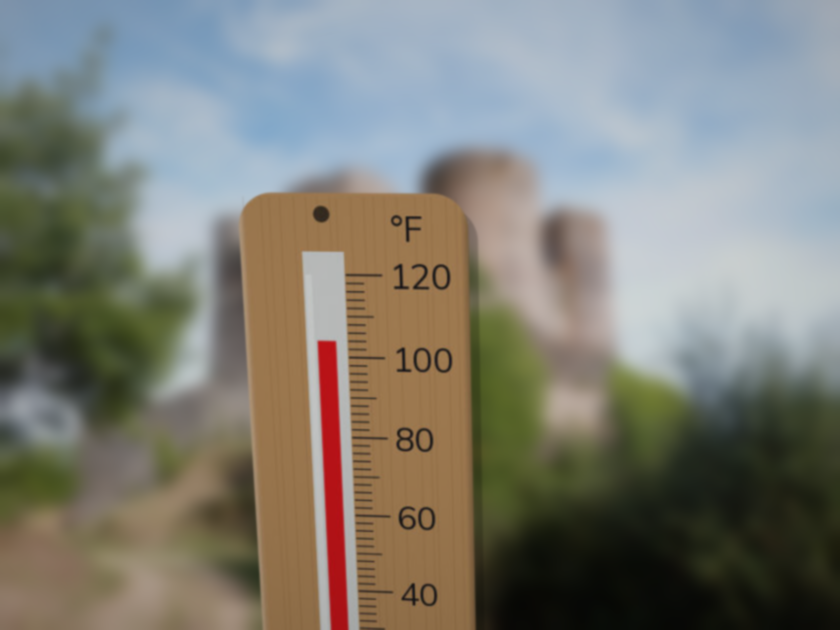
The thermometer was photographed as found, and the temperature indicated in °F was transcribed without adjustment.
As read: 104 °F
